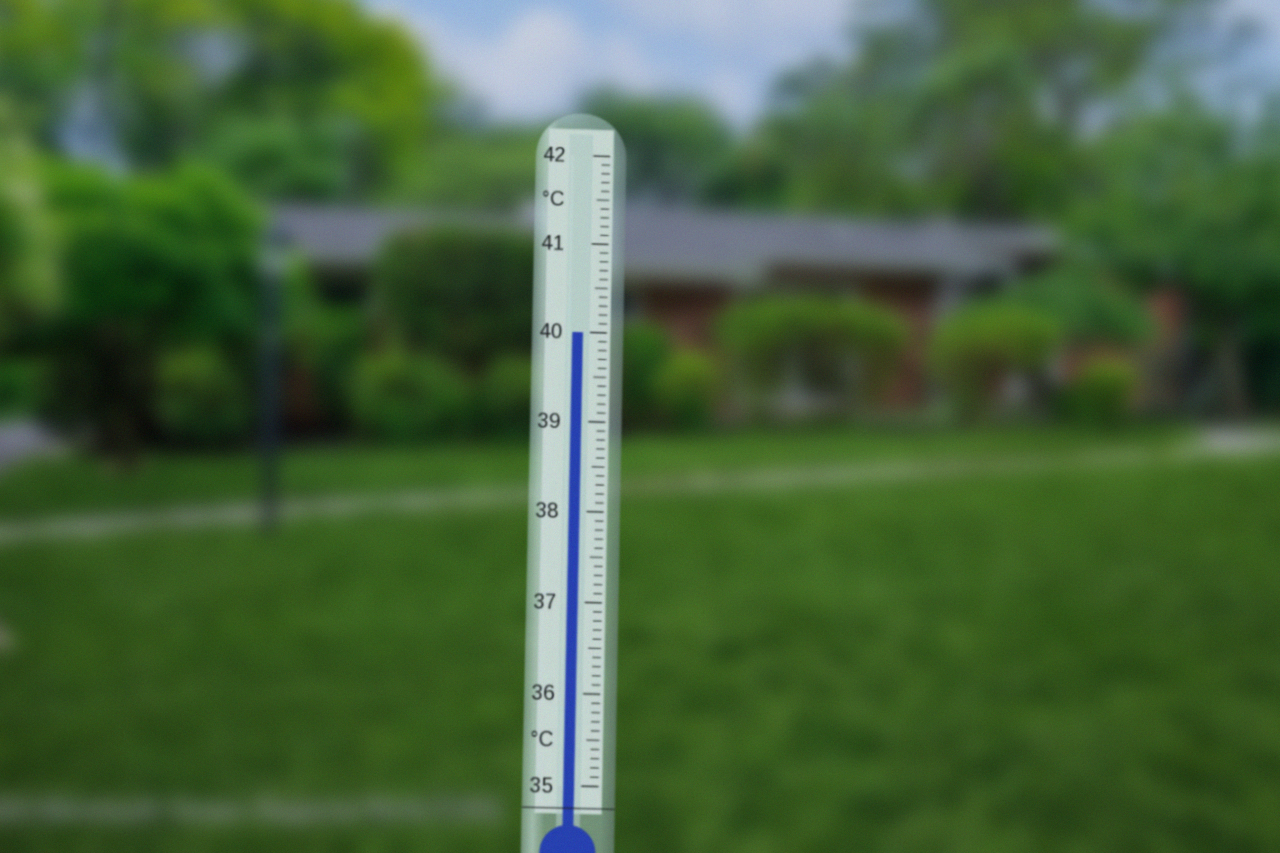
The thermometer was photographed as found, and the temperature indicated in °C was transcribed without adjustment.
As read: 40 °C
